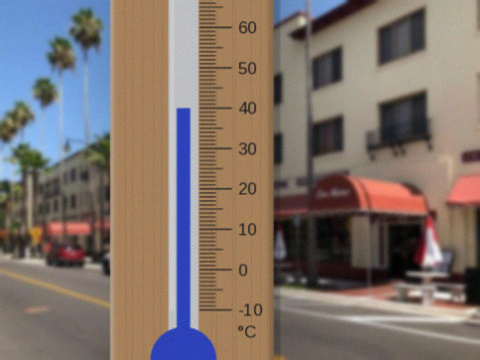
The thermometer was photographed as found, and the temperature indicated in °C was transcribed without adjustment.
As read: 40 °C
